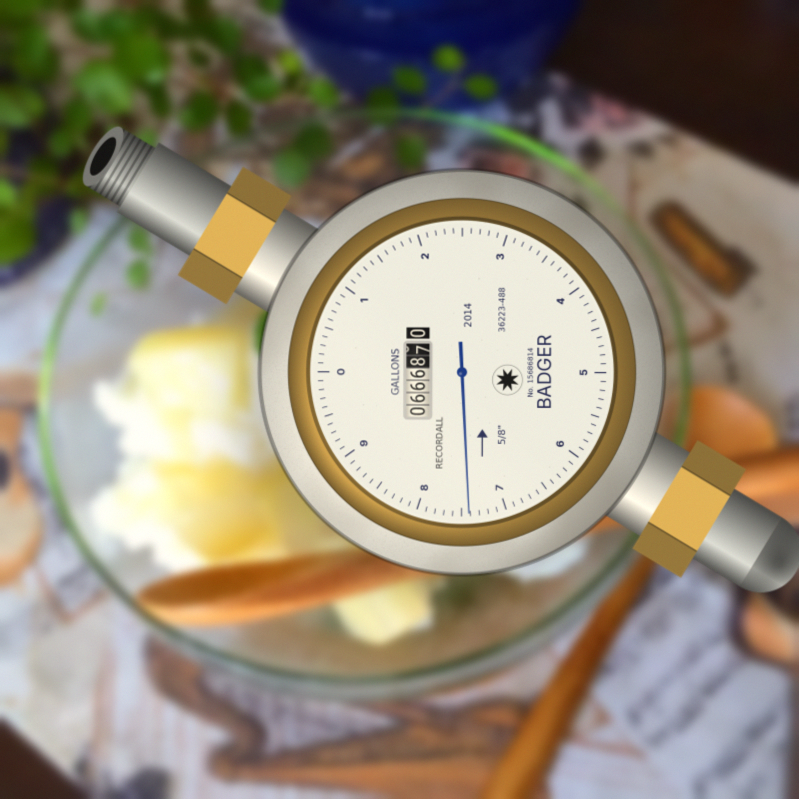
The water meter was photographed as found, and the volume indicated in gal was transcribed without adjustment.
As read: 666867.4 gal
